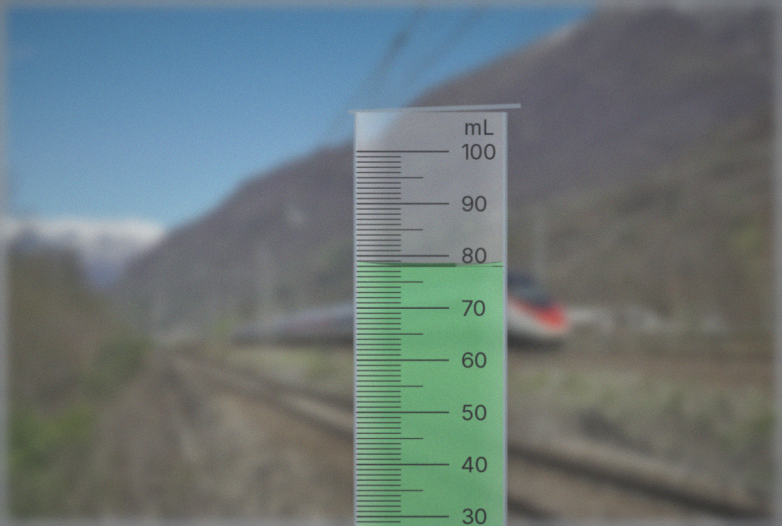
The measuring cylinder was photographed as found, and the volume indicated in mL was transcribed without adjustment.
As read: 78 mL
